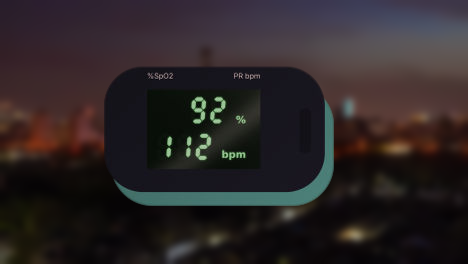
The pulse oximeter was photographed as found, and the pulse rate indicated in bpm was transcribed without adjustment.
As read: 112 bpm
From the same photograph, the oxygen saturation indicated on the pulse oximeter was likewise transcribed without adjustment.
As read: 92 %
